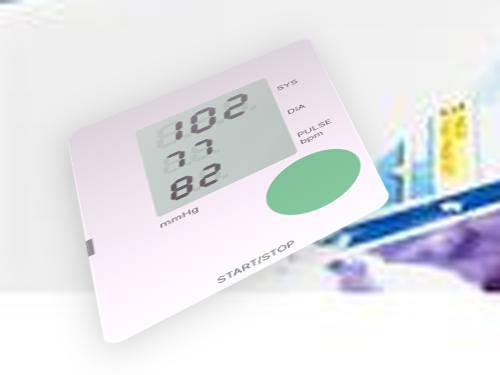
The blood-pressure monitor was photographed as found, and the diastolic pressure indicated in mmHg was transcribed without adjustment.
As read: 77 mmHg
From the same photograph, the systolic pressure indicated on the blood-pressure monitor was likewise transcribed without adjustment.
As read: 102 mmHg
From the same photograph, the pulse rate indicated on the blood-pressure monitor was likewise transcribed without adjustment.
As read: 82 bpm
